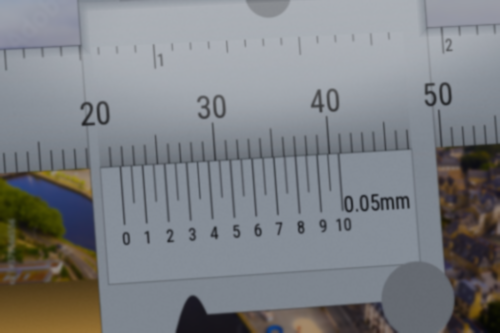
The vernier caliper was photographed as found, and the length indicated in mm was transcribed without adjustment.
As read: 21.8 mm
